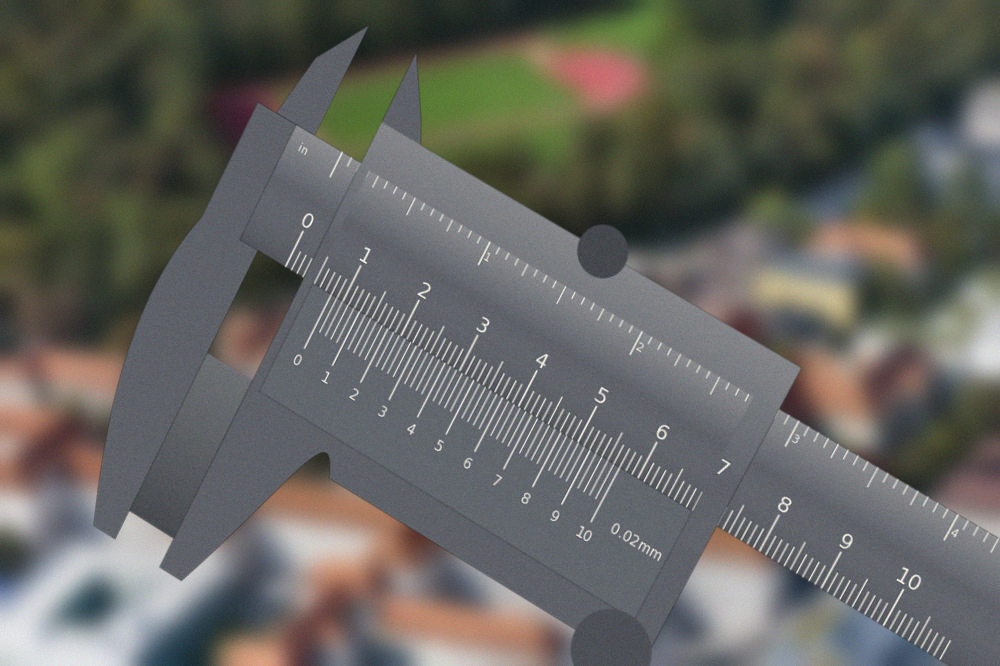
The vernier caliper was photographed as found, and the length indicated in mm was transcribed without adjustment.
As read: 8.0 mm
